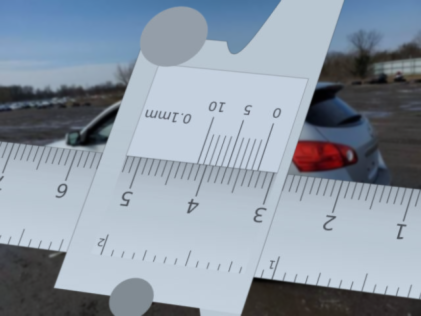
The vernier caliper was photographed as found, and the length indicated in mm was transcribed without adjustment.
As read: 32.4 mm
